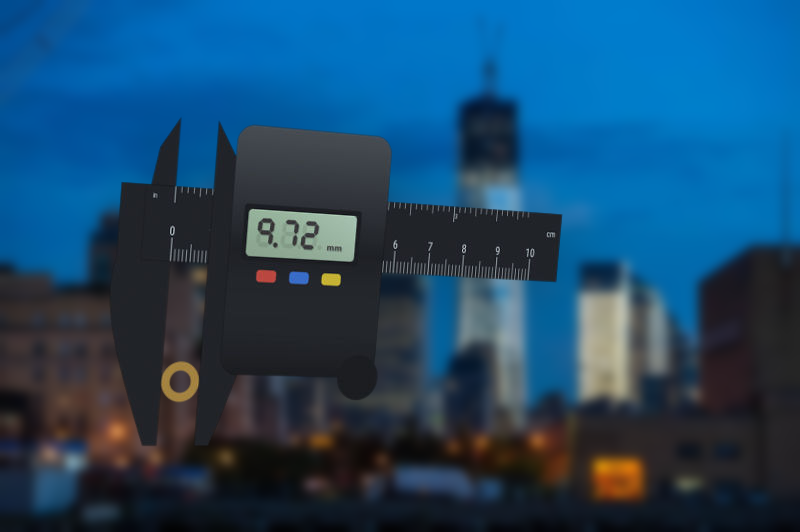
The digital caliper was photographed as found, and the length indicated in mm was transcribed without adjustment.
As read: 9.72 mm
